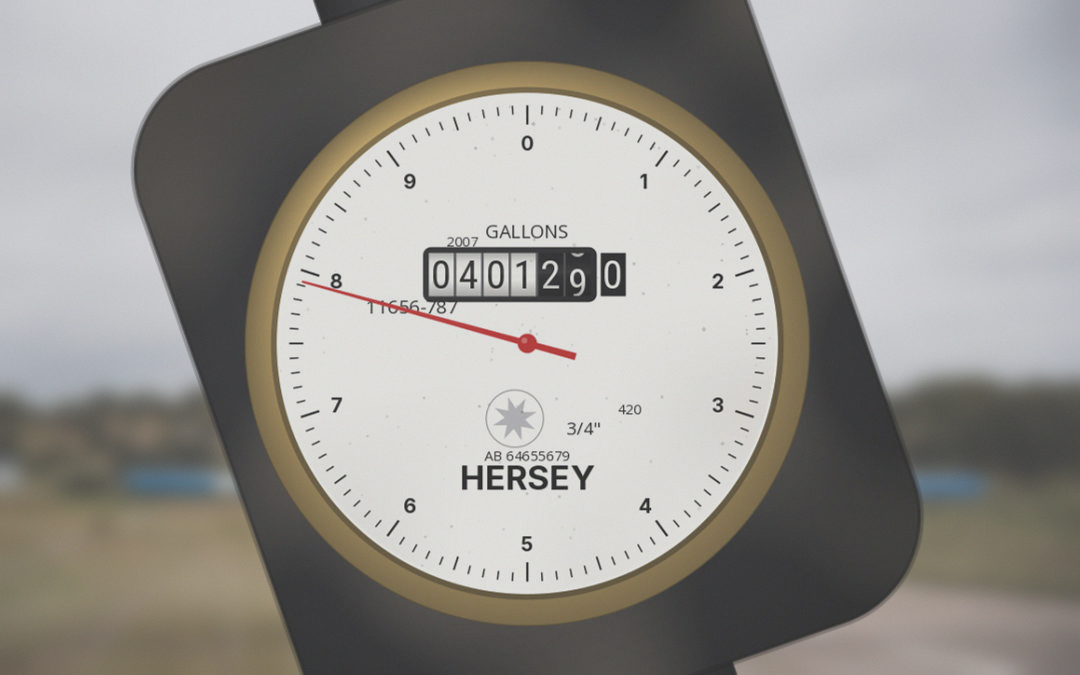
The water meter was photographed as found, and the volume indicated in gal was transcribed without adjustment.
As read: 401287.9 gal
